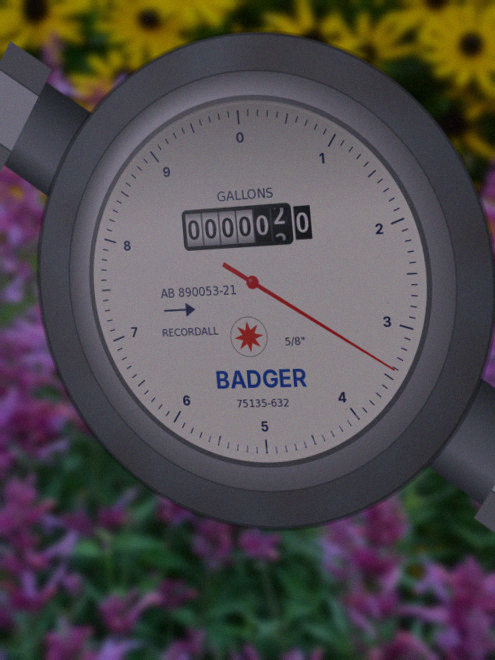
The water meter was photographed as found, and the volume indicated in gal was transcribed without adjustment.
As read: 23.4 gal
